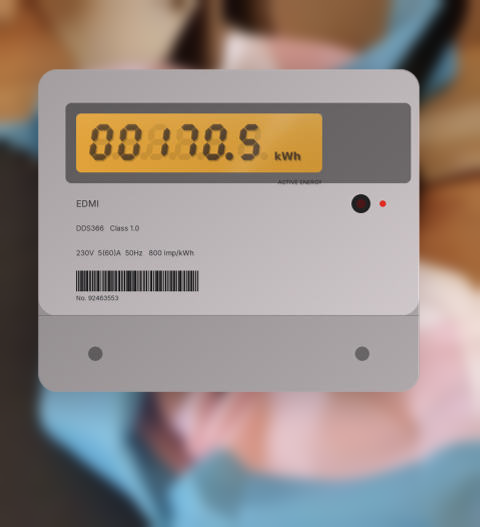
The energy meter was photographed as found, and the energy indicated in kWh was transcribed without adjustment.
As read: 170.5 kWh
